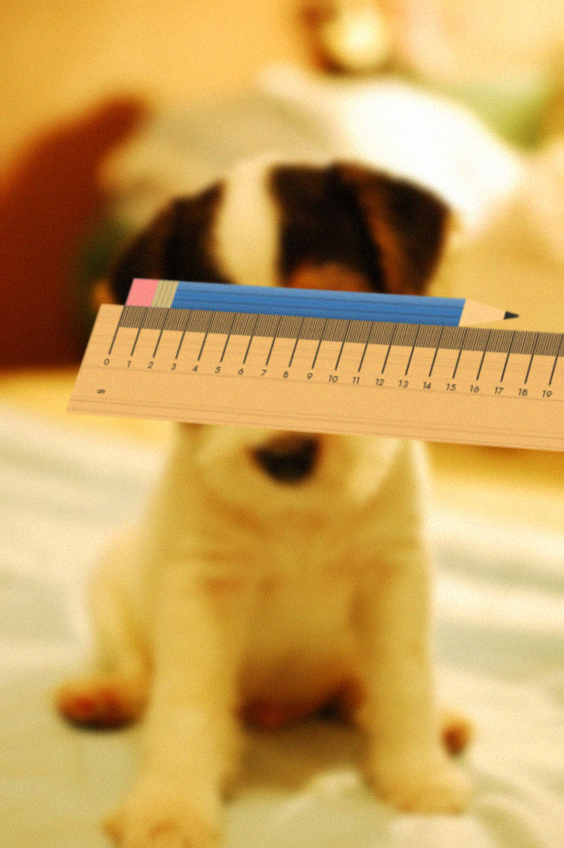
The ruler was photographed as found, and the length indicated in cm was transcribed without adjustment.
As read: 17 cm
